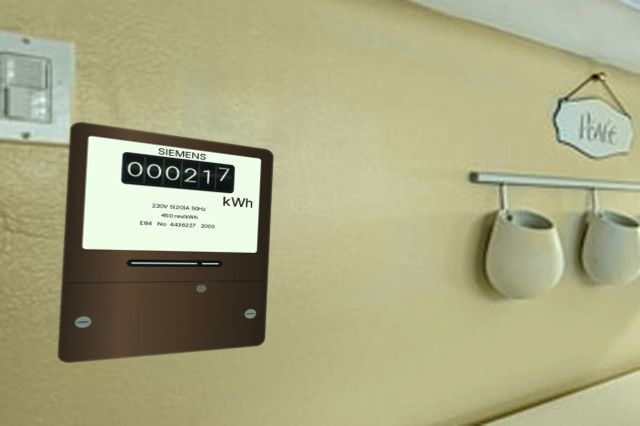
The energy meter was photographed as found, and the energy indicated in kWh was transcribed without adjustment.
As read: 217 kWh
